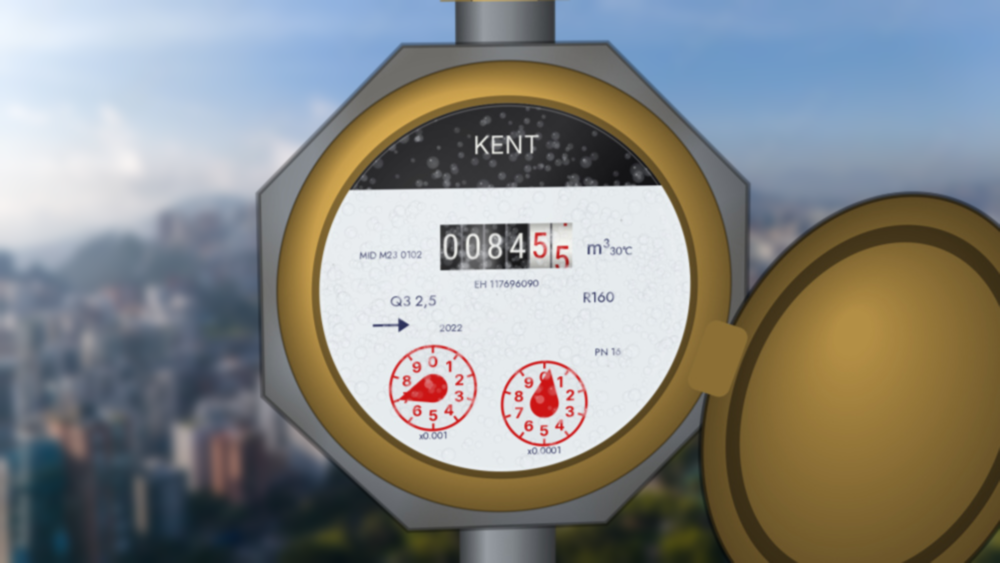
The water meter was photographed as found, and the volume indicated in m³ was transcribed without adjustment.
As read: 84.5470 m³
